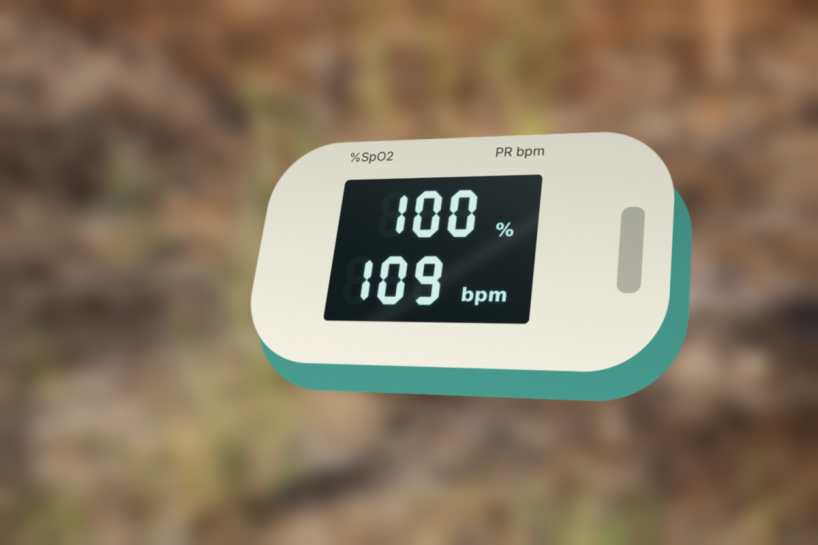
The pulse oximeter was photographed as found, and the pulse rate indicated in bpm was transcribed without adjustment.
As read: 109 bpm
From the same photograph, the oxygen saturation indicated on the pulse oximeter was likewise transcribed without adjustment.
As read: 100 %
